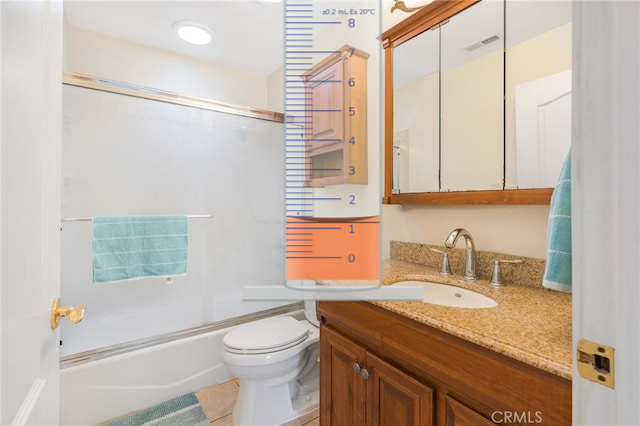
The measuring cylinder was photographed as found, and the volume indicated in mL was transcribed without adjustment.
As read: 1.2 mL
